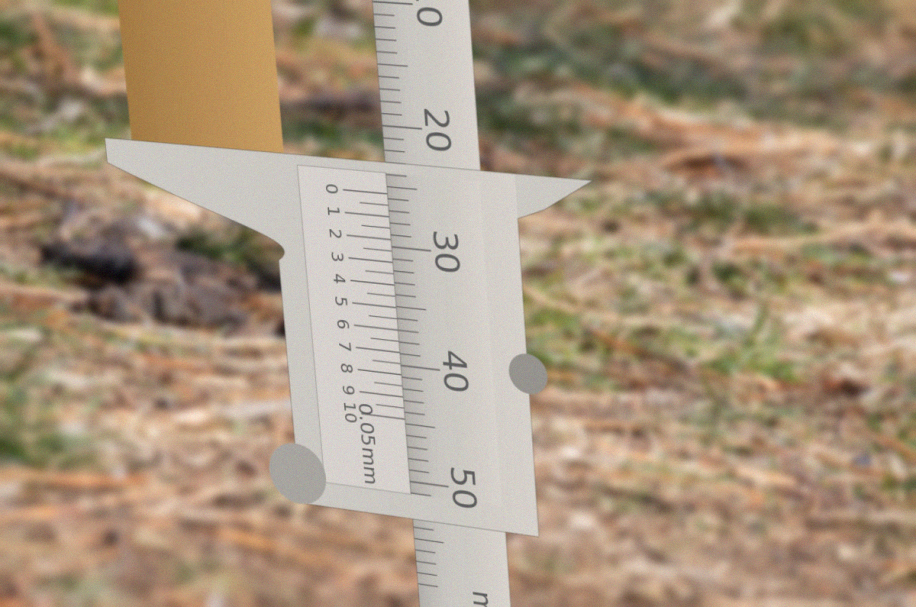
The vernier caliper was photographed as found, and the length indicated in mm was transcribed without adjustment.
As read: 25.6 mm
